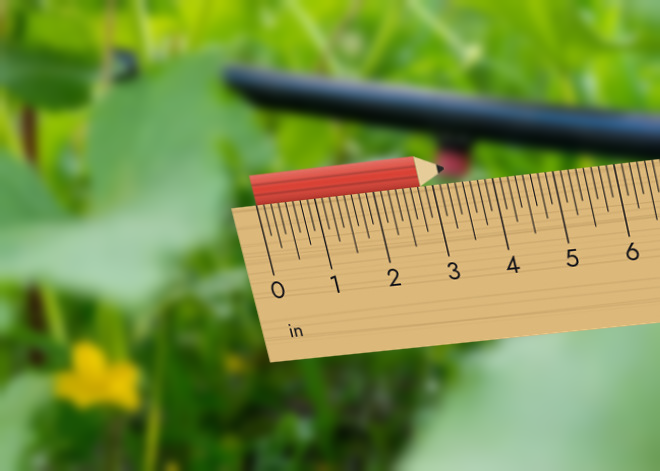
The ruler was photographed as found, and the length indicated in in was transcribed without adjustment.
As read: 3.25 in
